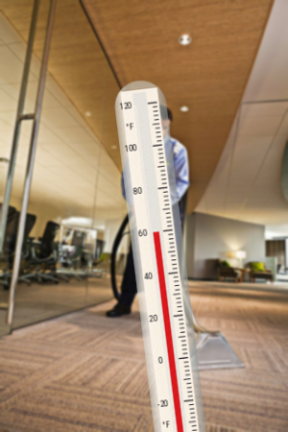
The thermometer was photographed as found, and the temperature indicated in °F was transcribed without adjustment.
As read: 60 °F
